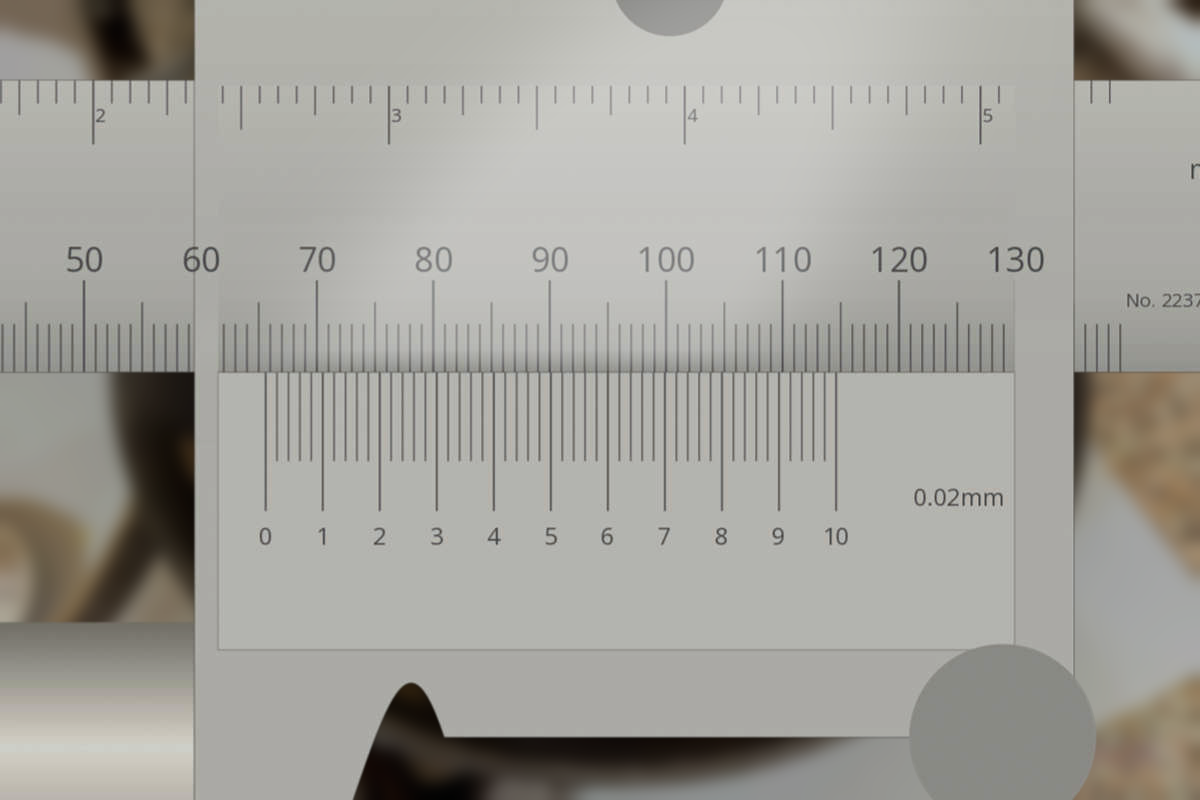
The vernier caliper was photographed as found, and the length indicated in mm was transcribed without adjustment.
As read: 65.6 mm
